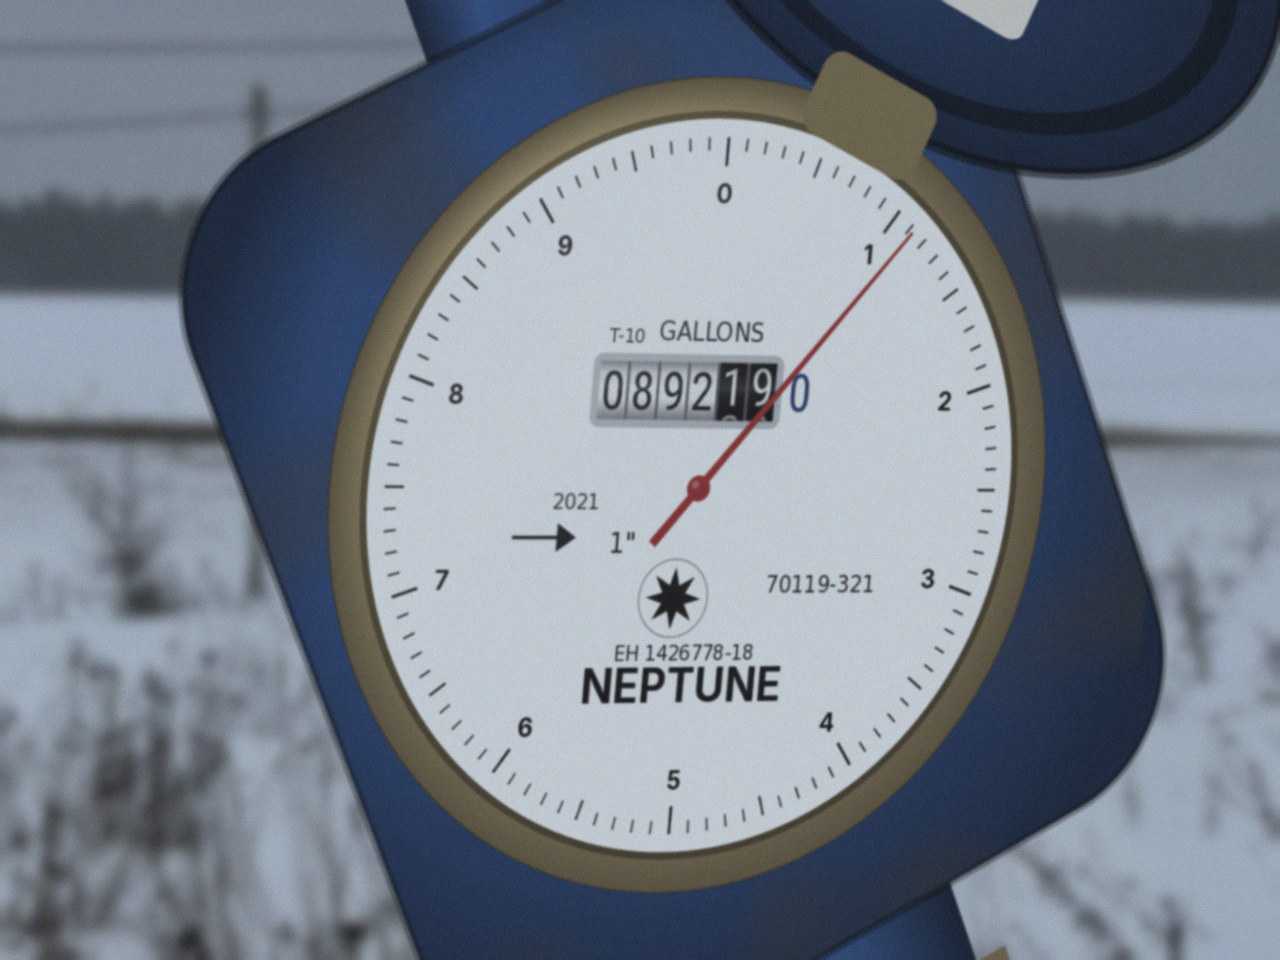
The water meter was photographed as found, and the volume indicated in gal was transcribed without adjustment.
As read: 892191.1 gal
